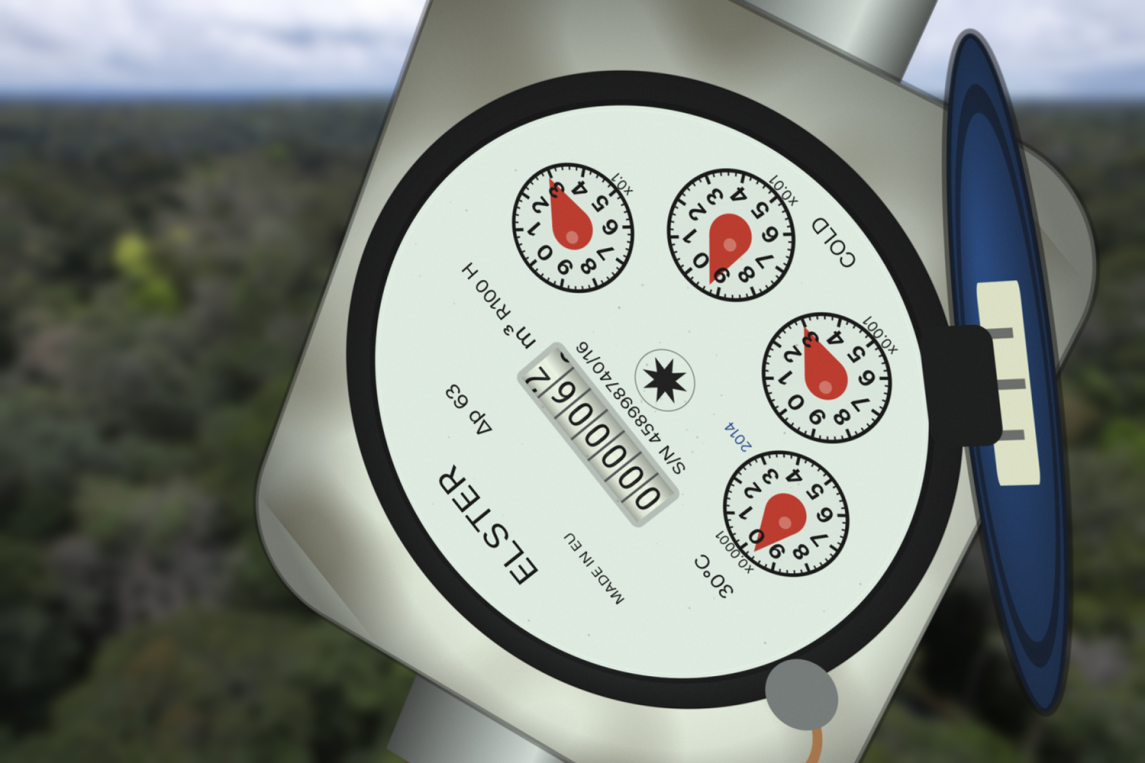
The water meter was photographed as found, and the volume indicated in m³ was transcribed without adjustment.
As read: 62.2929 m³
